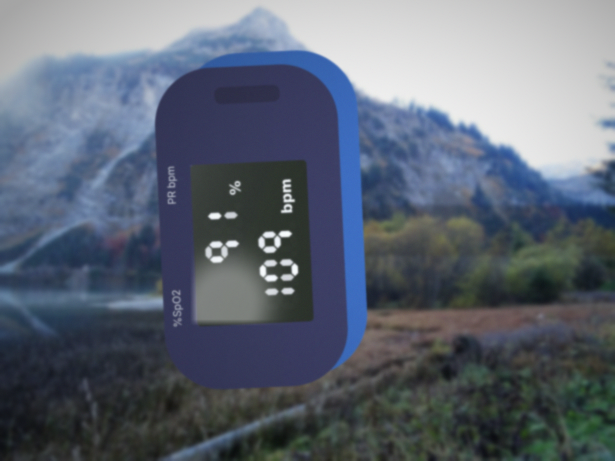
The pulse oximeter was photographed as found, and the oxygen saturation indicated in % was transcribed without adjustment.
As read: 91 %
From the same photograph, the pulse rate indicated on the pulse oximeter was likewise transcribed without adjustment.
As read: 109 bpm
